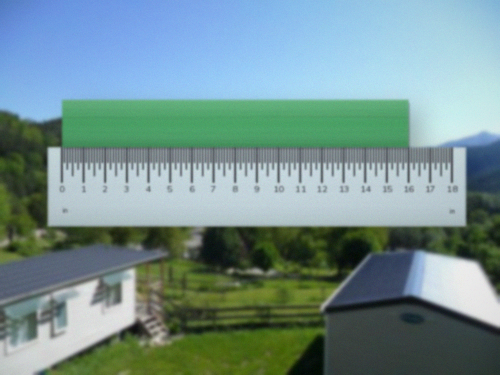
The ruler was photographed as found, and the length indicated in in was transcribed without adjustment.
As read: 16 in
